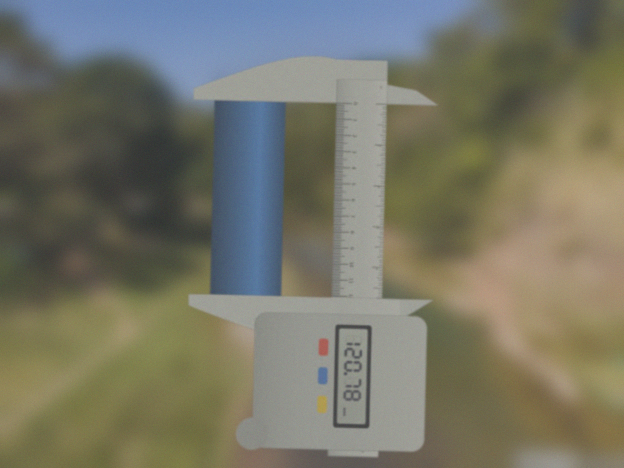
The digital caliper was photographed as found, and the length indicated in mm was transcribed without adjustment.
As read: 120.78 mm
